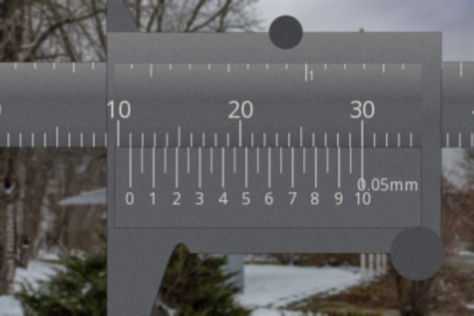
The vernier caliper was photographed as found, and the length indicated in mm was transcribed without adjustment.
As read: 11.0 mm
